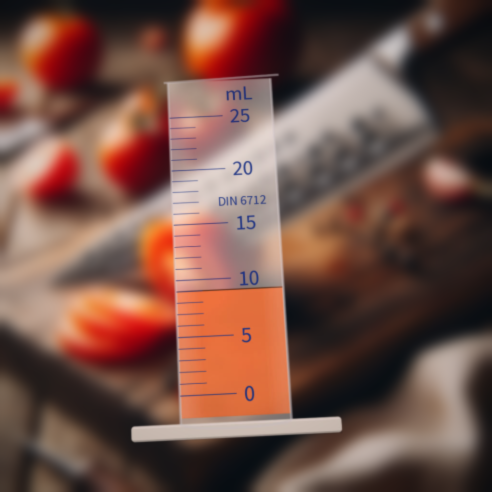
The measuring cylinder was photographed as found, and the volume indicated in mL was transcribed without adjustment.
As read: 9 mL
